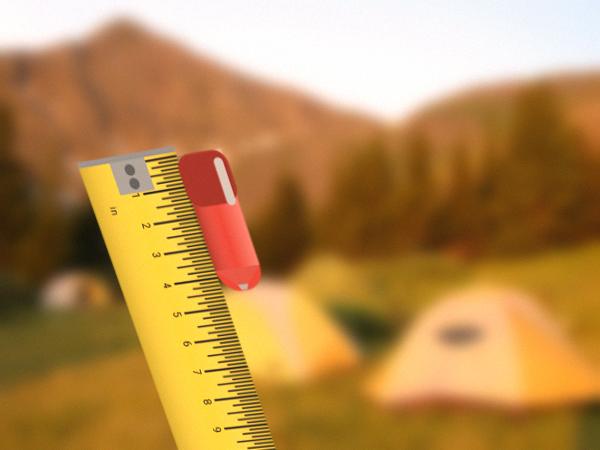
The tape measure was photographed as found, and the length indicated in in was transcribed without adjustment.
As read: 4.5 in
